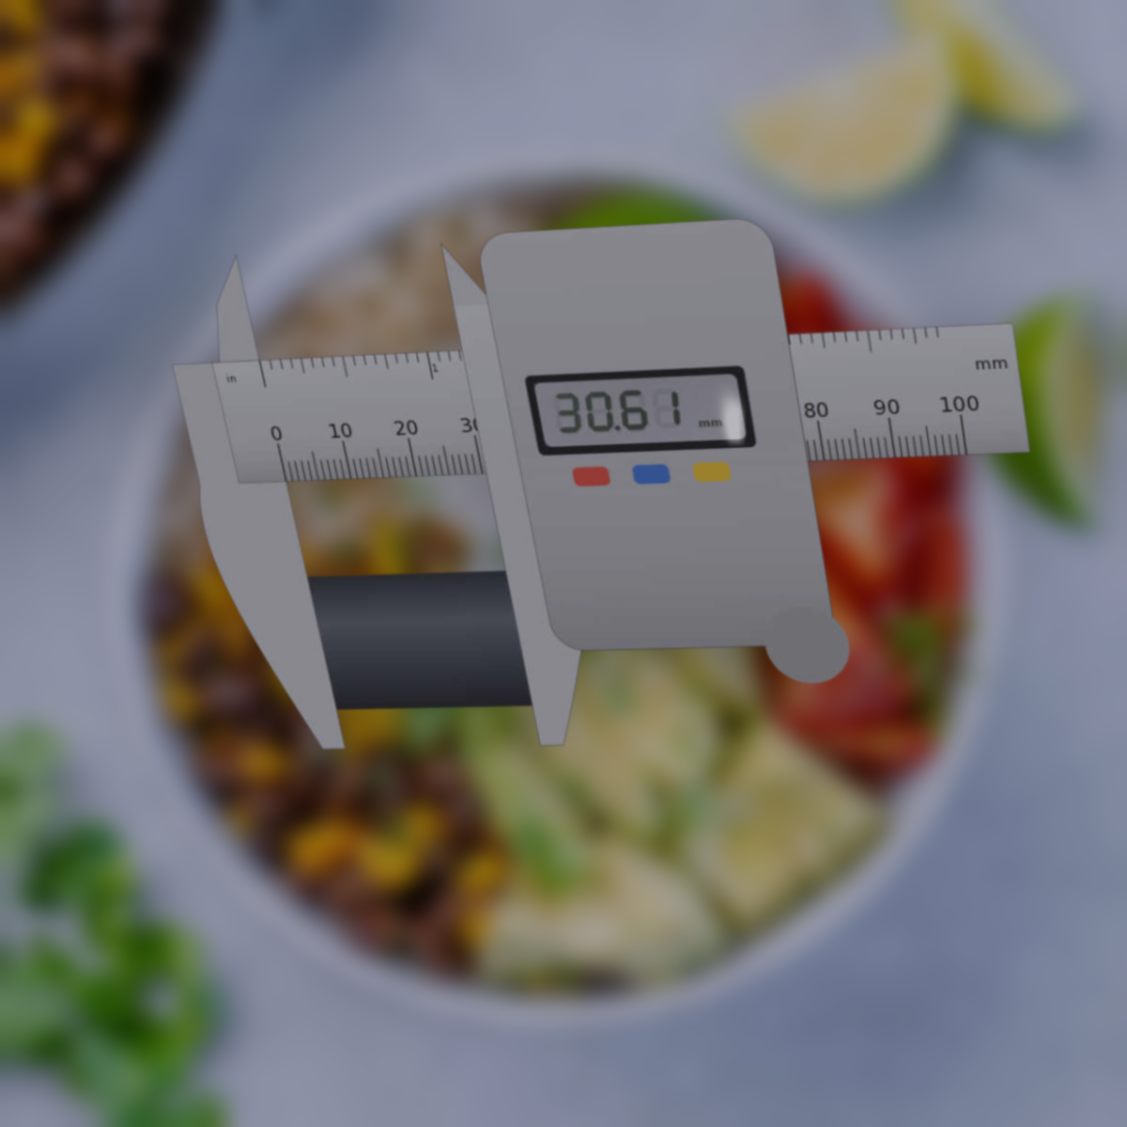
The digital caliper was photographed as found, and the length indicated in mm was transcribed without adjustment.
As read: 30.61 mm
